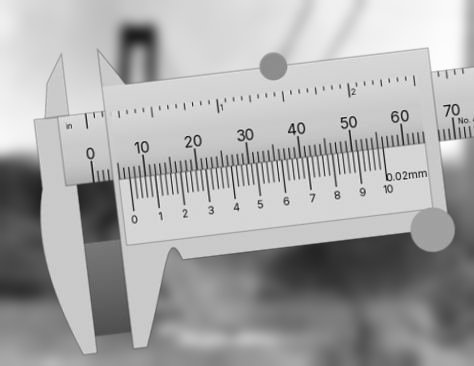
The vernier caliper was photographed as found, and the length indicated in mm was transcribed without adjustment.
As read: 7.0 mm
